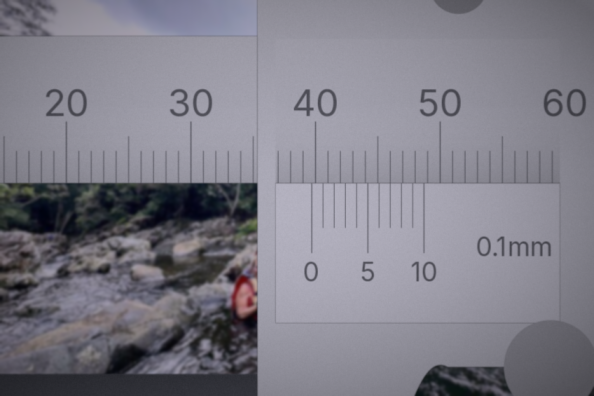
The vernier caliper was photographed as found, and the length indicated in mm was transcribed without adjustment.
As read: 39.7 mm
